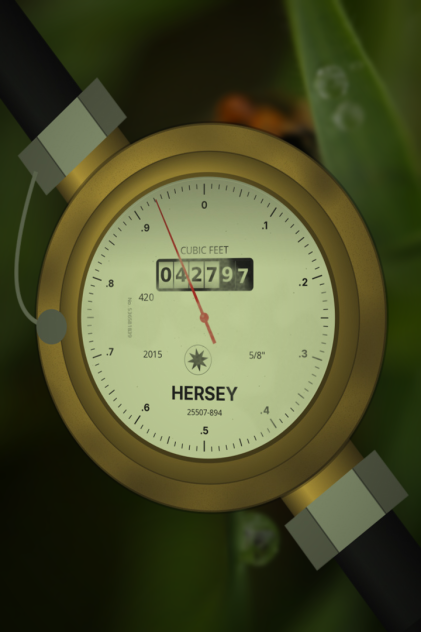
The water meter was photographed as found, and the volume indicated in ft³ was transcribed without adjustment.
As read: 42796.93 ft³
